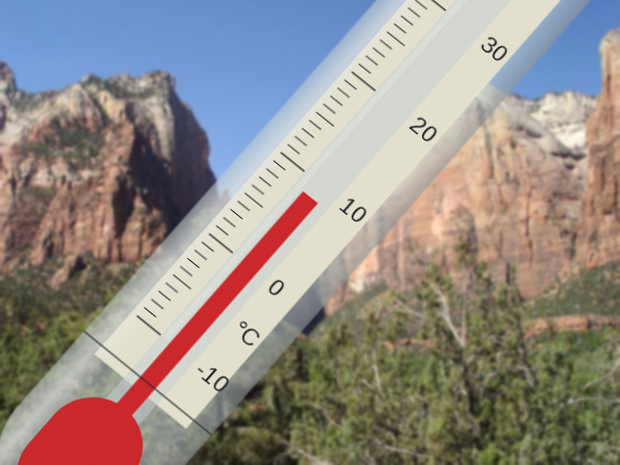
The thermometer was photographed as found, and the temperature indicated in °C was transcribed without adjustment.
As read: 8.5 °C
